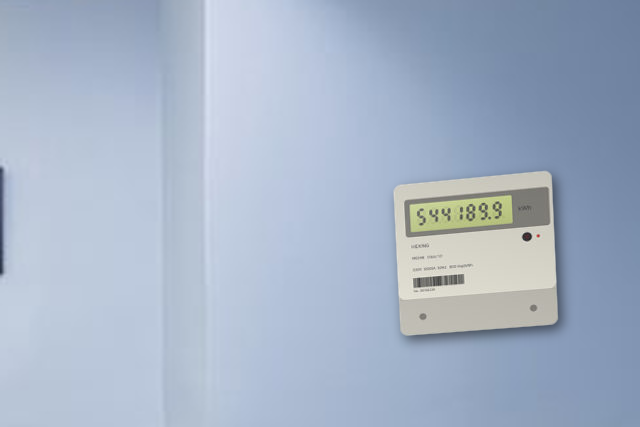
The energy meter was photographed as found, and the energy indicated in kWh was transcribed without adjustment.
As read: 544189.9 kWh
